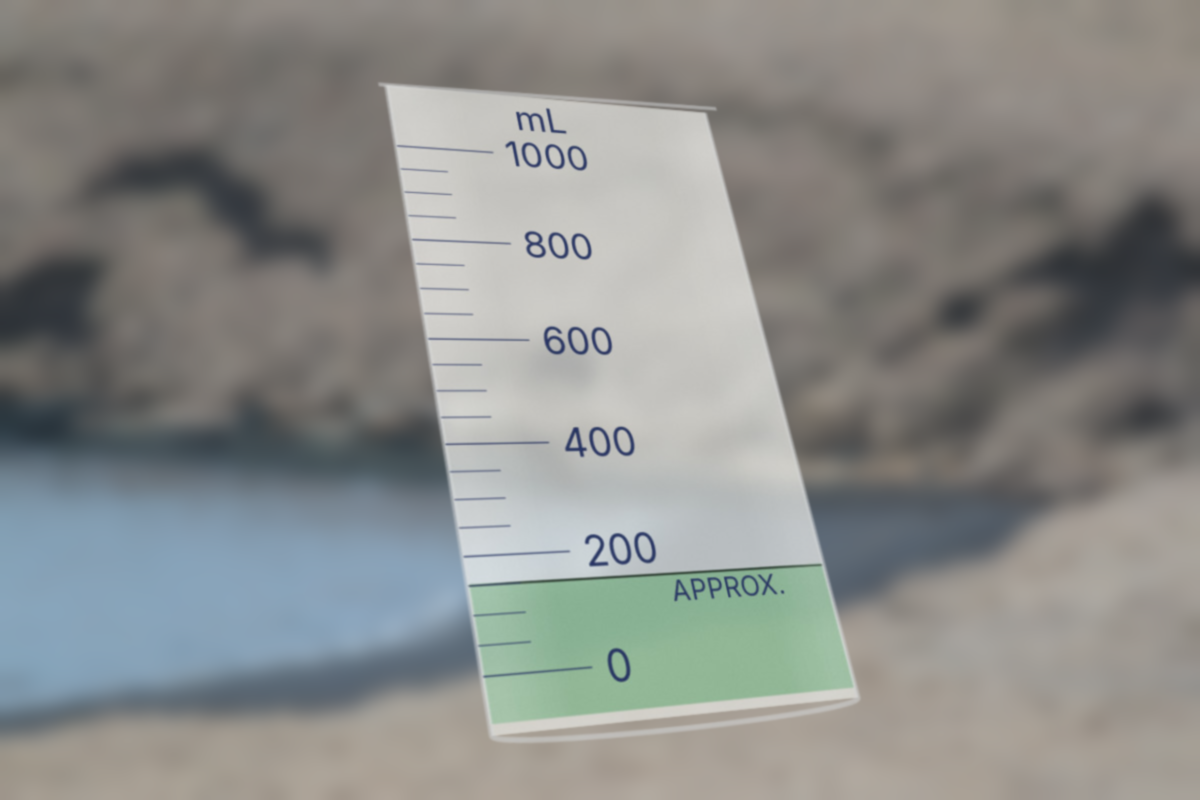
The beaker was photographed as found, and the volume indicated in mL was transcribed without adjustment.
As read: 150 mL
